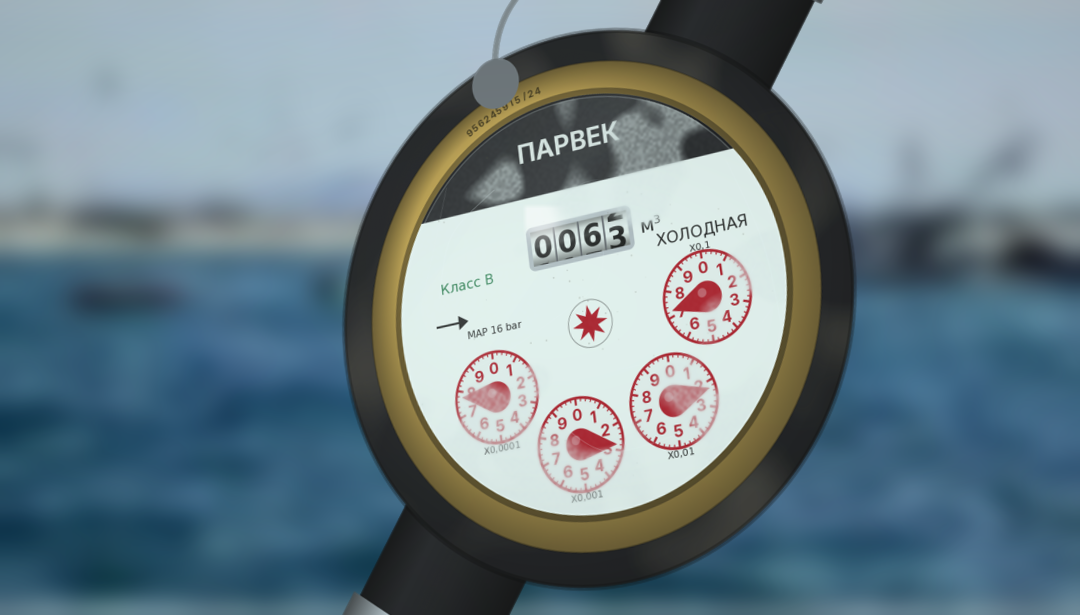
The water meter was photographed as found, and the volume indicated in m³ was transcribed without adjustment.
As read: 62.7227 m³
